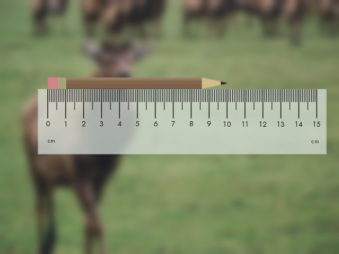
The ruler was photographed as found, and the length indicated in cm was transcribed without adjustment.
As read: 10 cm
